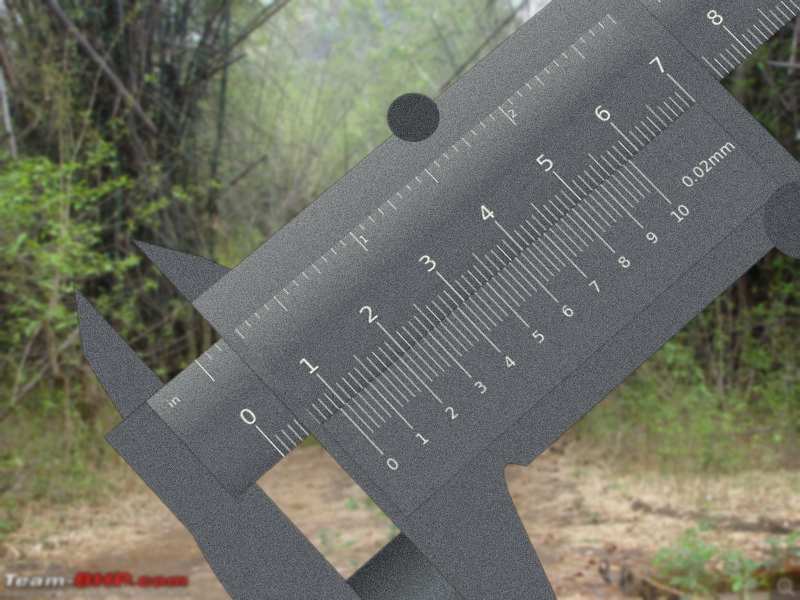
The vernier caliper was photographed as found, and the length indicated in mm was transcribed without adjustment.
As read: 9.2 mm
